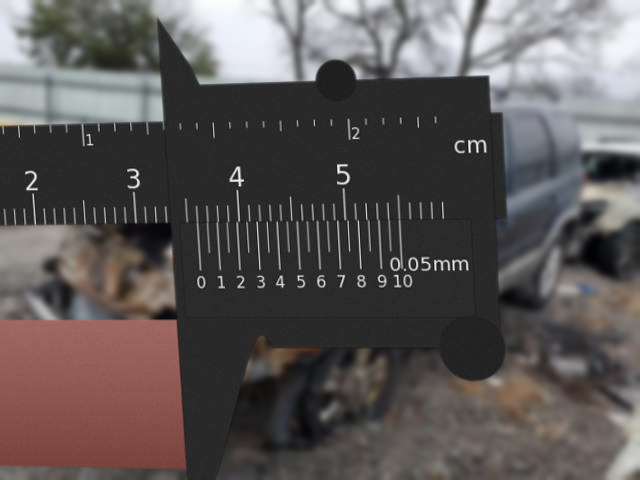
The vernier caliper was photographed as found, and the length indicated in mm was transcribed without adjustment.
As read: 36.0 mm
